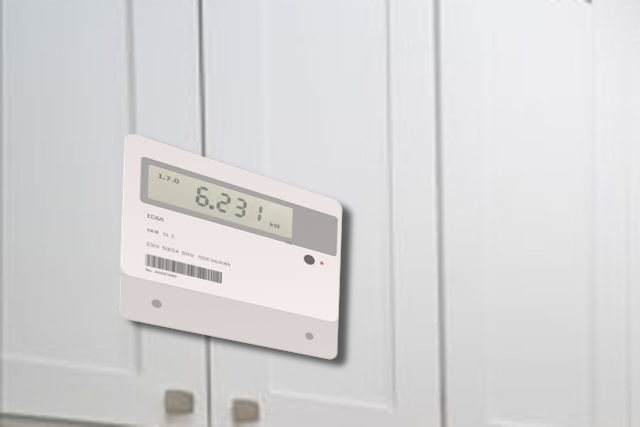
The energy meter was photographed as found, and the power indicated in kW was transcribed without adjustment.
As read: 6.231 kW
